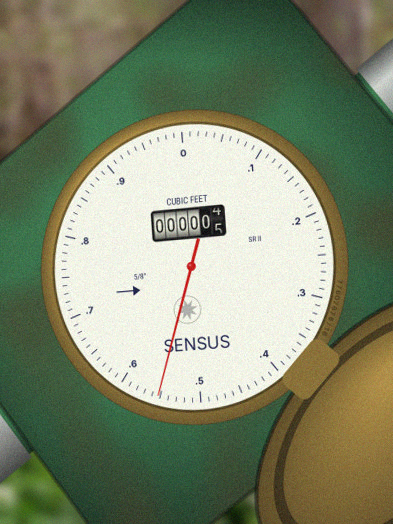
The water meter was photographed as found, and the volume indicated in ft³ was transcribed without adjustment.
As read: 4.55 ft³
